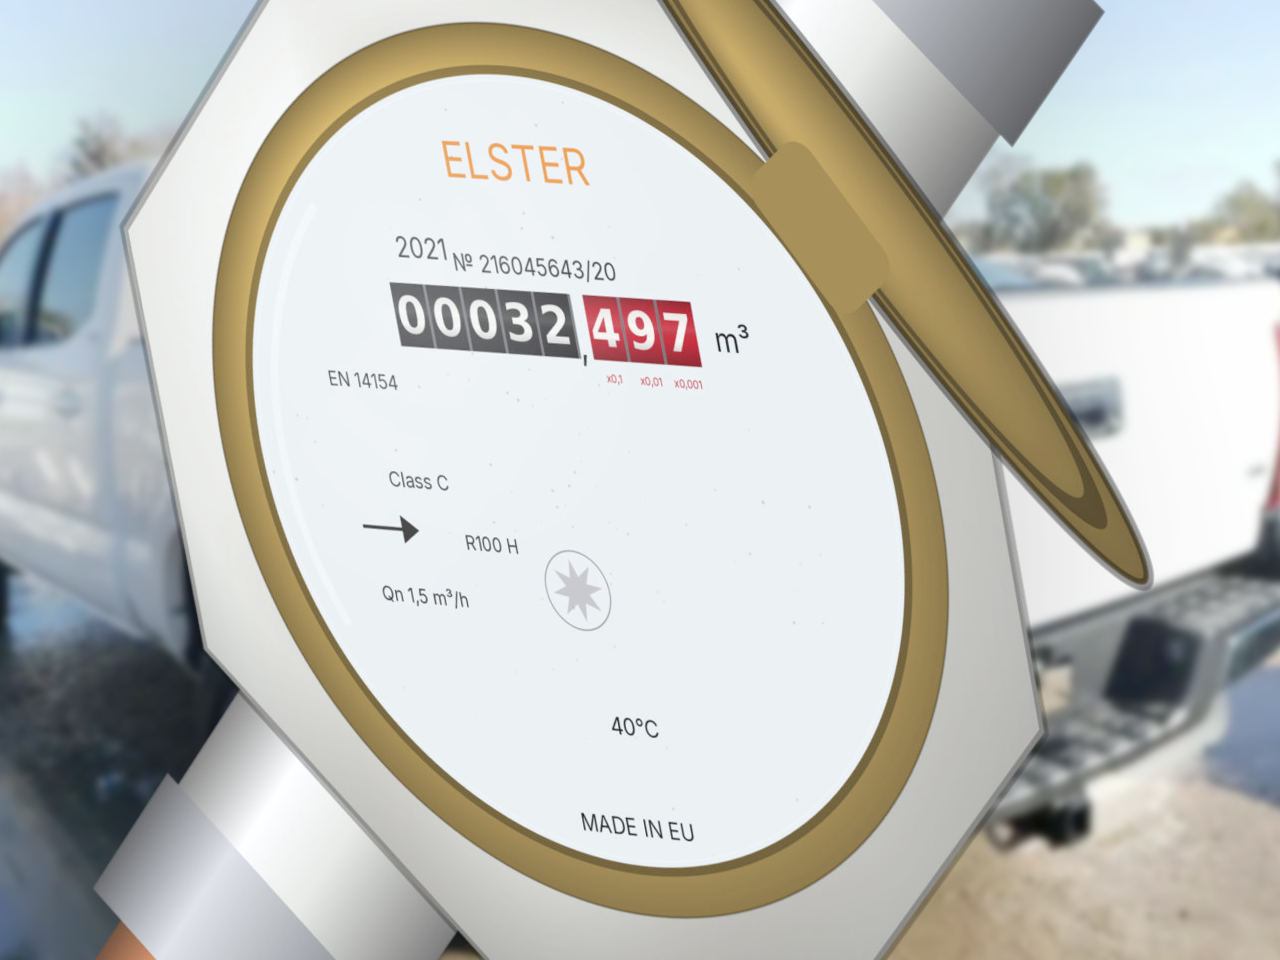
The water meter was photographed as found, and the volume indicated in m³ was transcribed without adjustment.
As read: 32.497 m³
